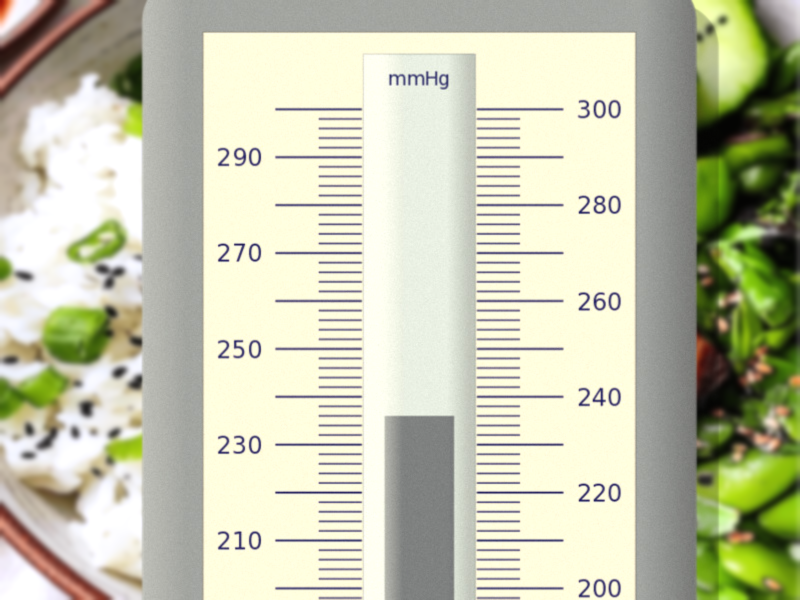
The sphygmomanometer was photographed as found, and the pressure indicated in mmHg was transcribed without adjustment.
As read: 236 mmHg
